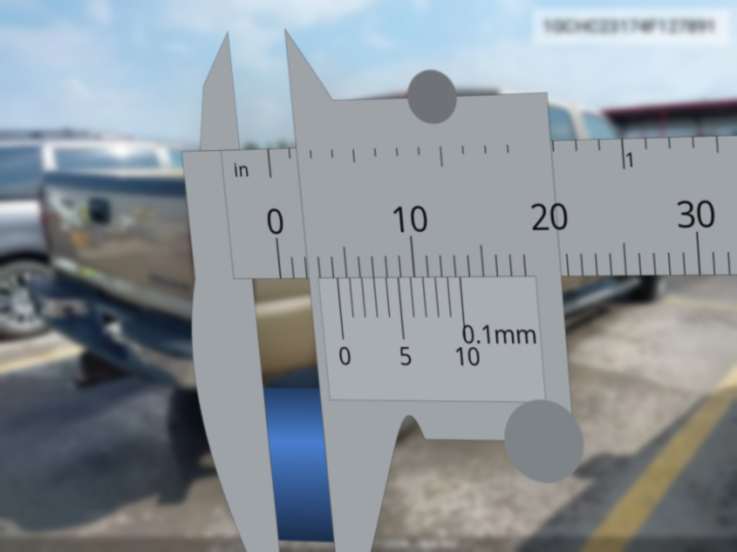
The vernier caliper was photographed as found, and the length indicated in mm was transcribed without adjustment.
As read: 4.3 mm
